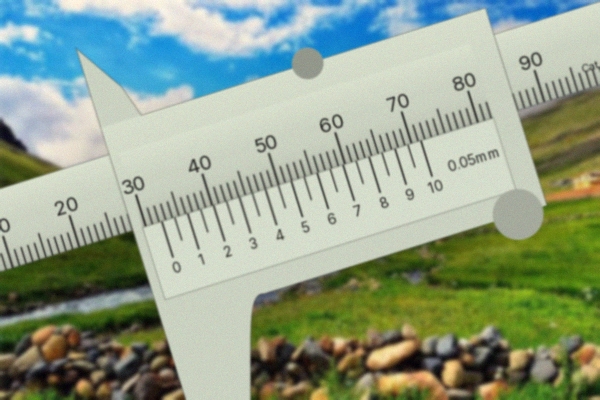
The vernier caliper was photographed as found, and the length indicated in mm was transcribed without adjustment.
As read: 32.4 mm
